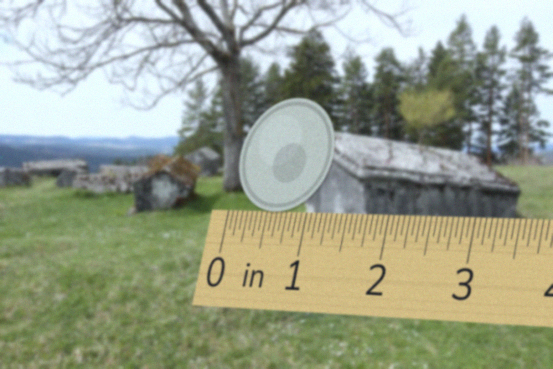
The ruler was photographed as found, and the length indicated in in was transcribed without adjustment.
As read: 1.1875 in
